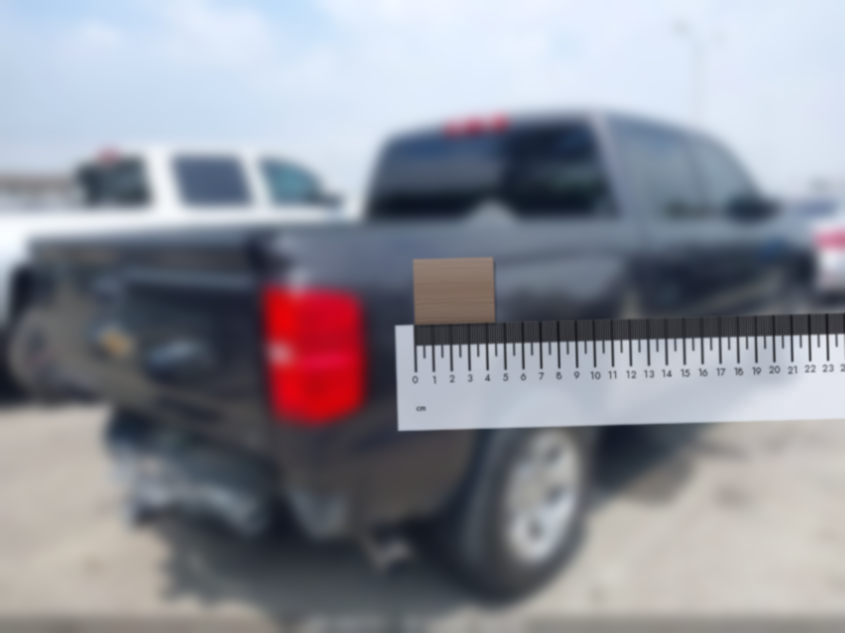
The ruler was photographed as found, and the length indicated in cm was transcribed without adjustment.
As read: 4.5 cm
